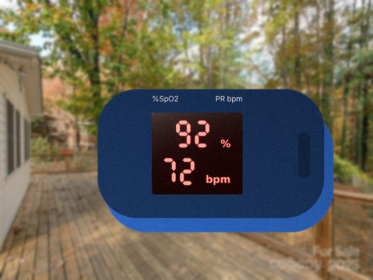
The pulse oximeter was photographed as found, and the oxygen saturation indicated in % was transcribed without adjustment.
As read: 92 %
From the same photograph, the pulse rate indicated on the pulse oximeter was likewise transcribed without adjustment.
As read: 72 bpm
